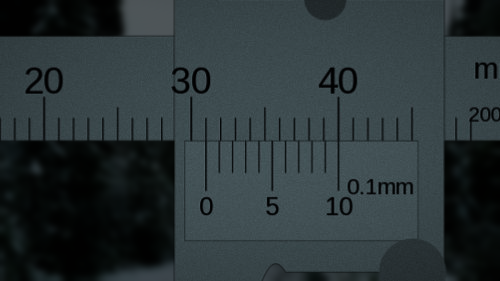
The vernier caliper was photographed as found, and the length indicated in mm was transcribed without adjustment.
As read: 31.0 mm
